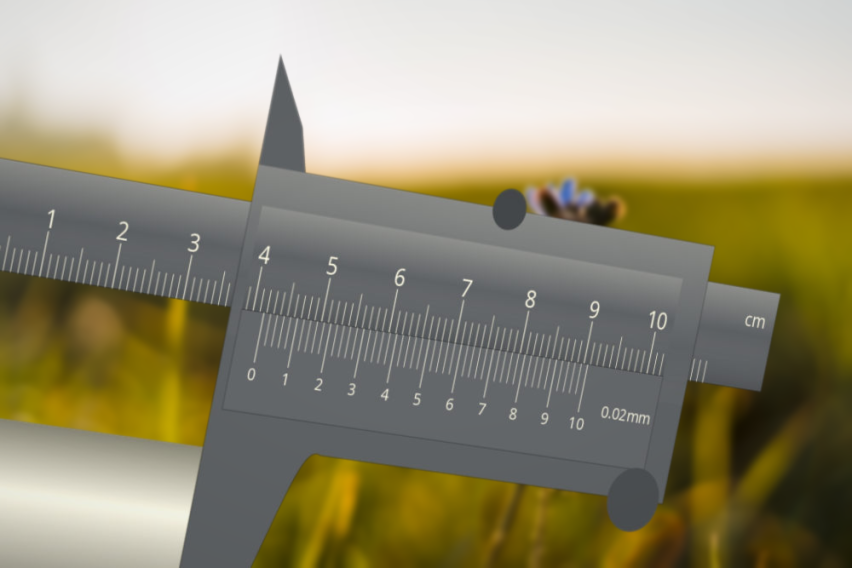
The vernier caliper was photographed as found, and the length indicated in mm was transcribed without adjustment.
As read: 41.6 mm
